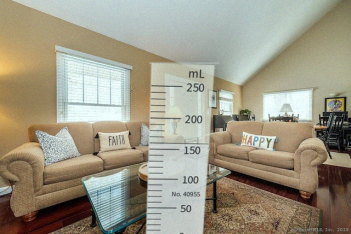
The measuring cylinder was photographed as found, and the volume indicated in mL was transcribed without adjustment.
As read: 160 mL
